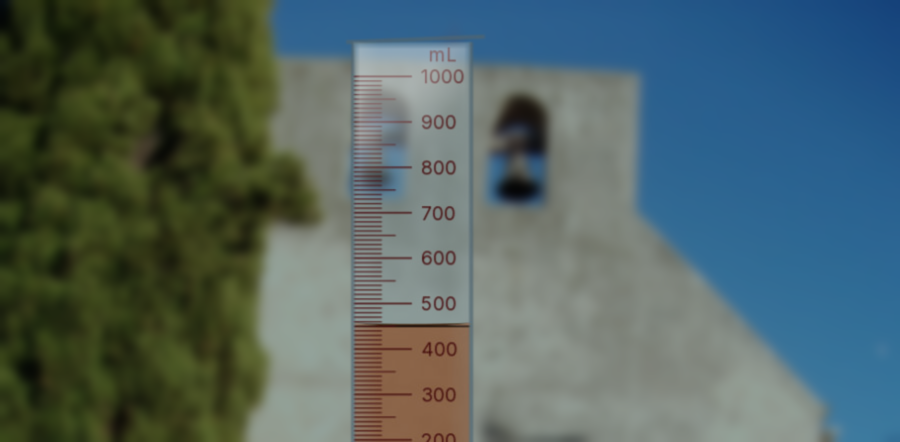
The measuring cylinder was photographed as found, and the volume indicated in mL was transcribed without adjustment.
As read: 450 mL
